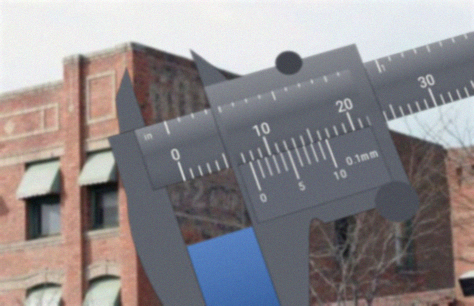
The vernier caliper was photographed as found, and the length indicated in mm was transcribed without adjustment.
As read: 7.6 mm
